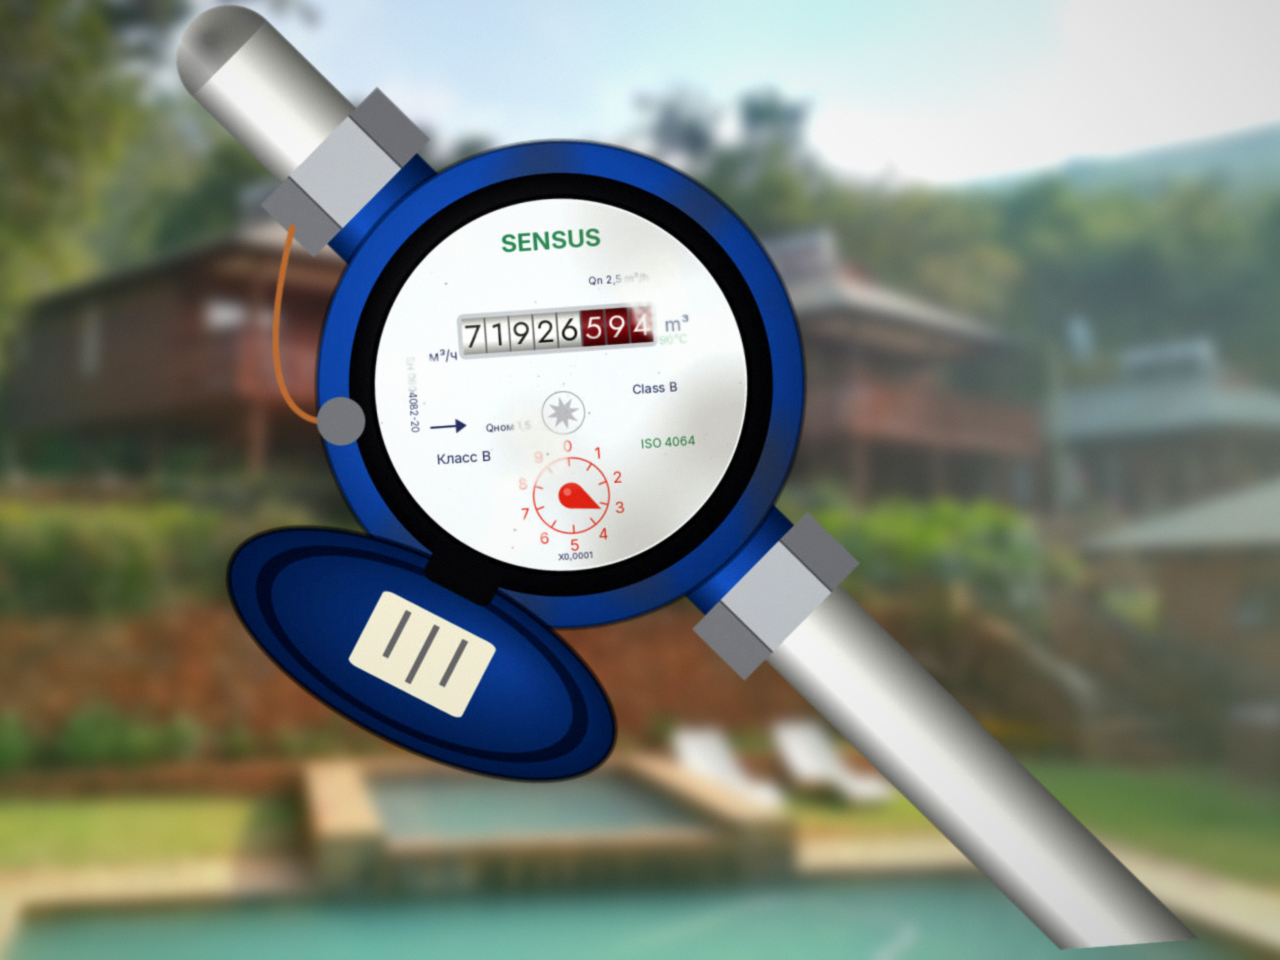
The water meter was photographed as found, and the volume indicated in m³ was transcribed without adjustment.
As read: 71926.5943 m³
